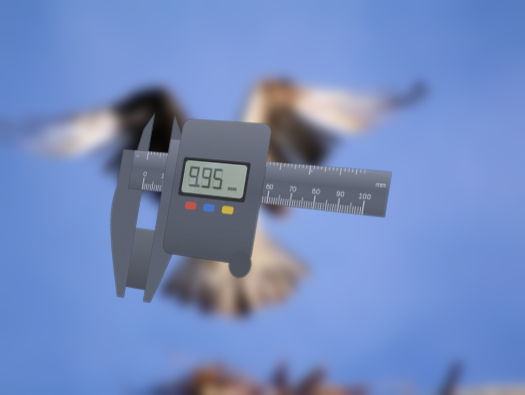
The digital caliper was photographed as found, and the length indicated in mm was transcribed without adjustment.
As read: 9.95 mm
